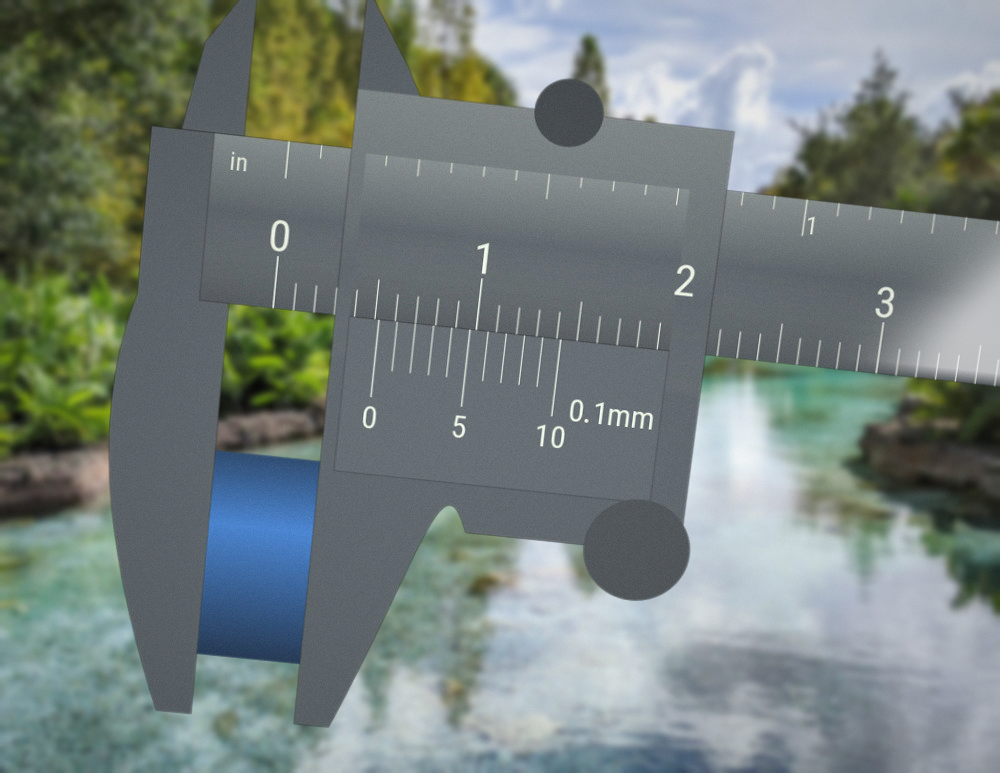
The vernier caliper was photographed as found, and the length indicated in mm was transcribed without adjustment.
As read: 5.2 mm
